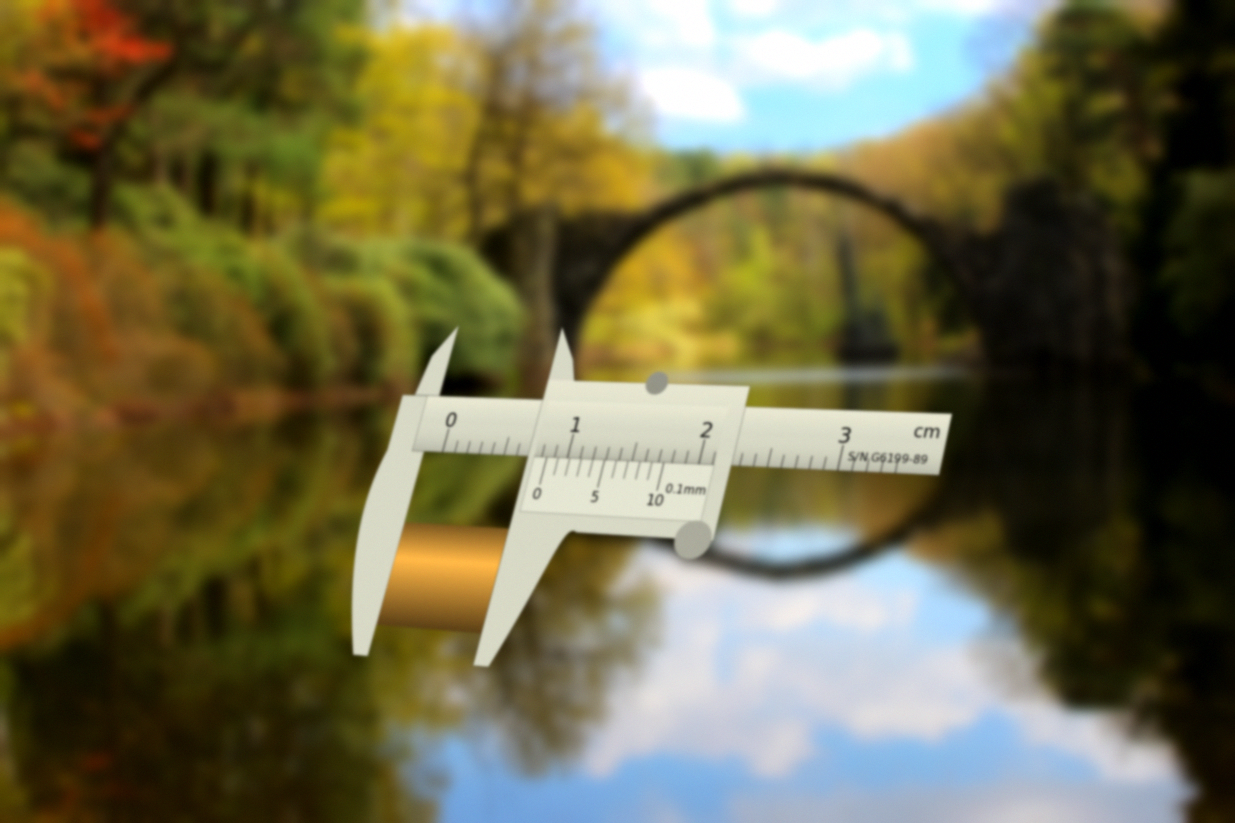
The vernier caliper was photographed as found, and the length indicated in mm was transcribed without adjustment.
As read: 8.4 mm
